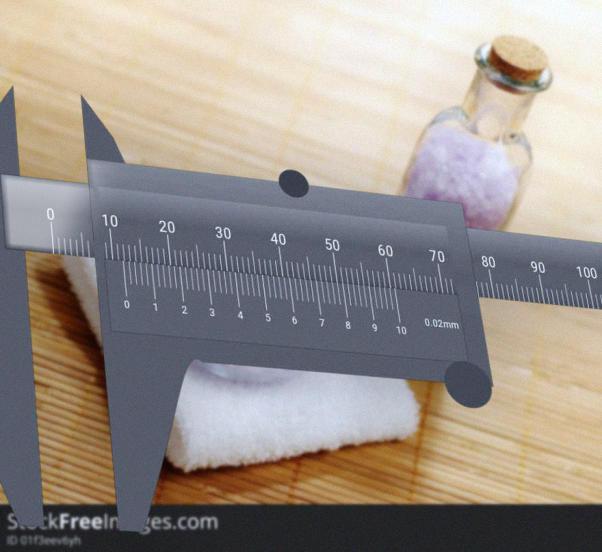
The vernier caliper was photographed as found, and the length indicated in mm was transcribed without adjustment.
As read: 11.8 mm
